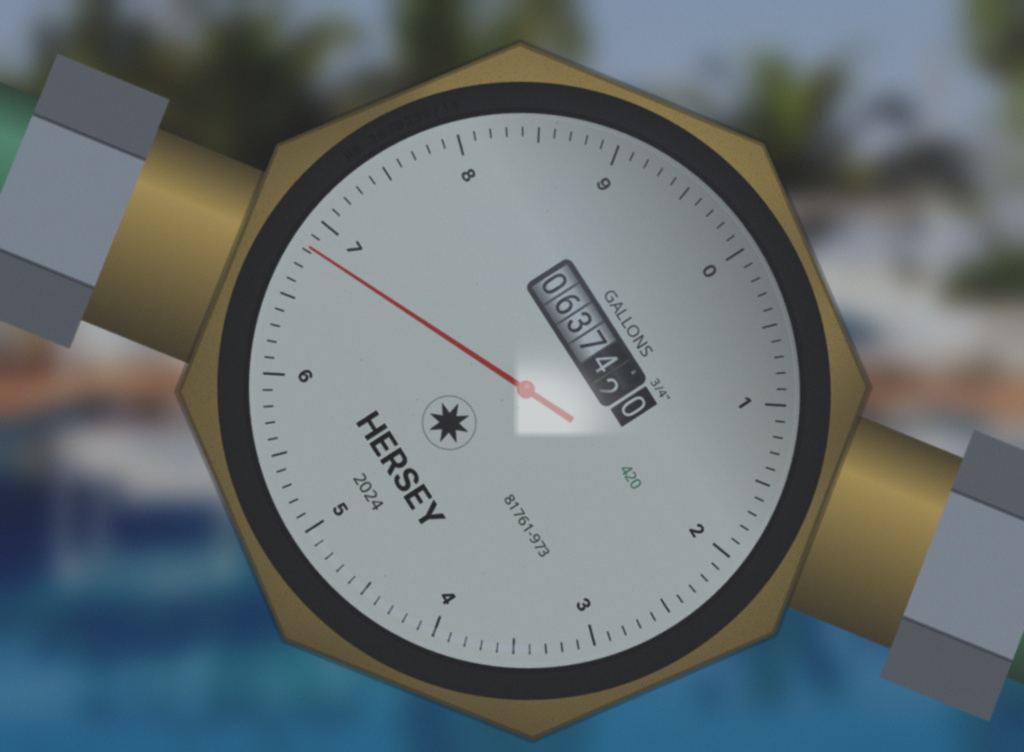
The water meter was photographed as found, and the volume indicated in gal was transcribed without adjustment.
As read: 637416.8 gal
